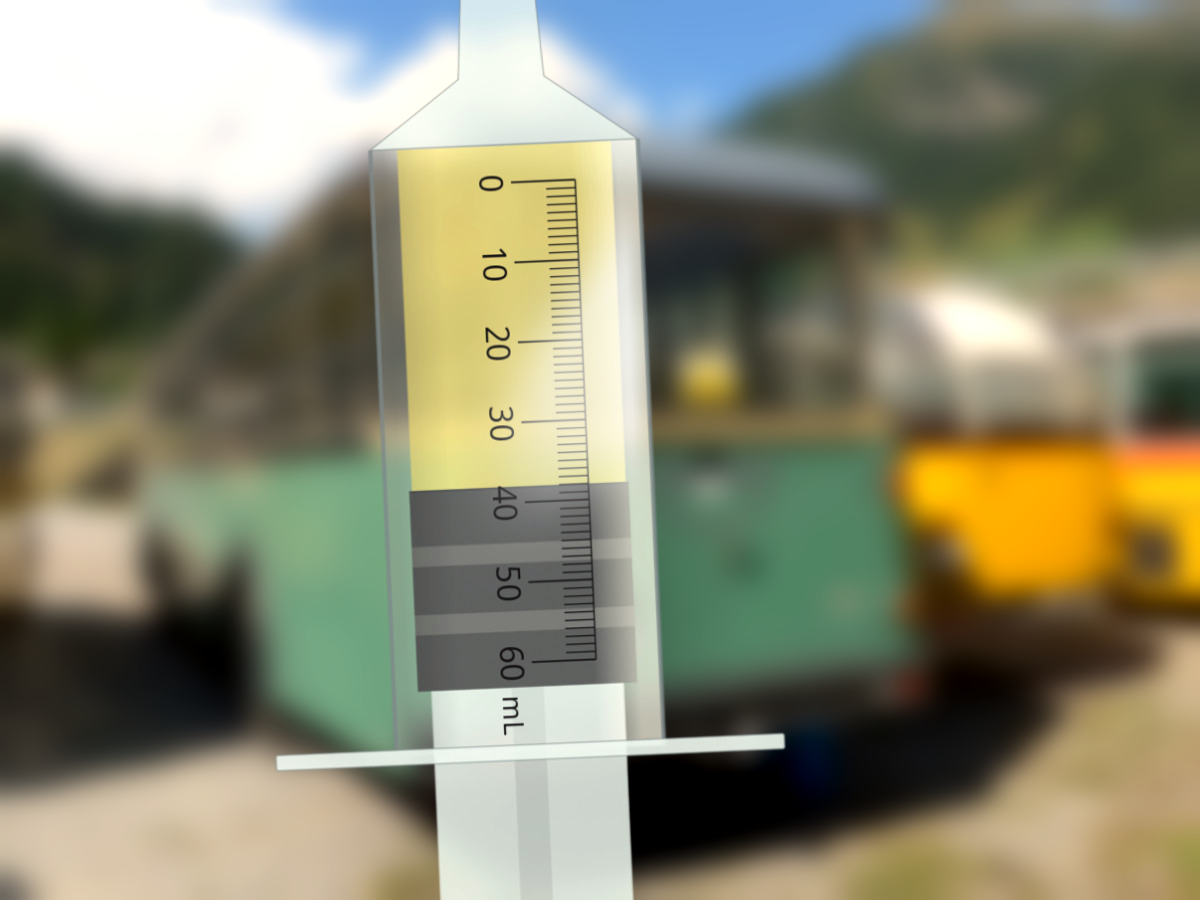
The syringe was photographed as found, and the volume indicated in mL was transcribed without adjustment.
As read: 38 mL
